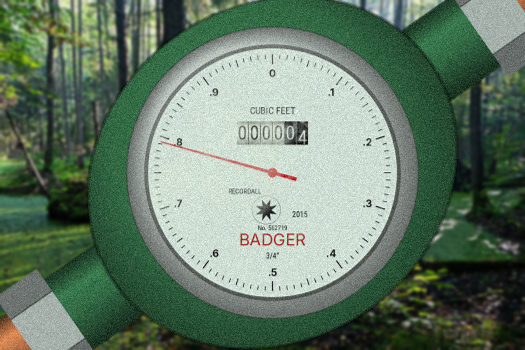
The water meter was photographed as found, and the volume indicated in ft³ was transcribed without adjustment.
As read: 3.79 ft³
